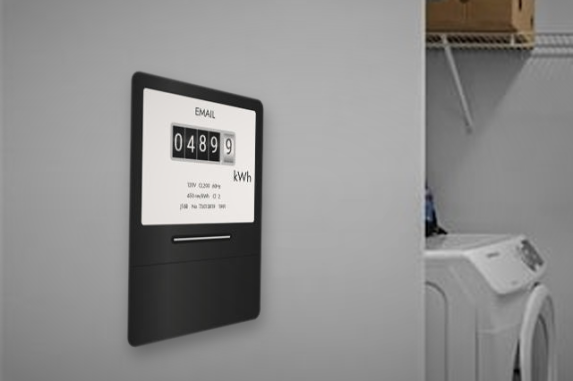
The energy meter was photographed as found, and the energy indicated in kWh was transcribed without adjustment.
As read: 489.9 kWh
